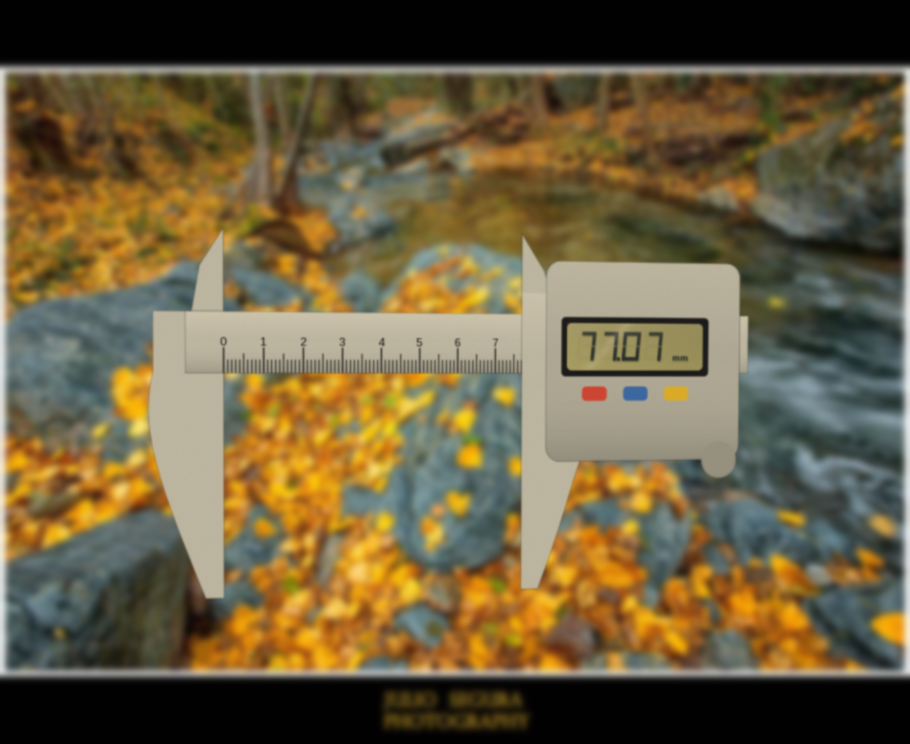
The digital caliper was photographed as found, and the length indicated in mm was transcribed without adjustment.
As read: 77.07 mm
